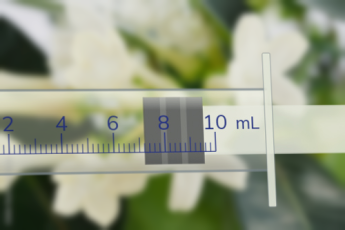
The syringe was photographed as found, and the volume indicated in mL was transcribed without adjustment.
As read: 7.2 mL
